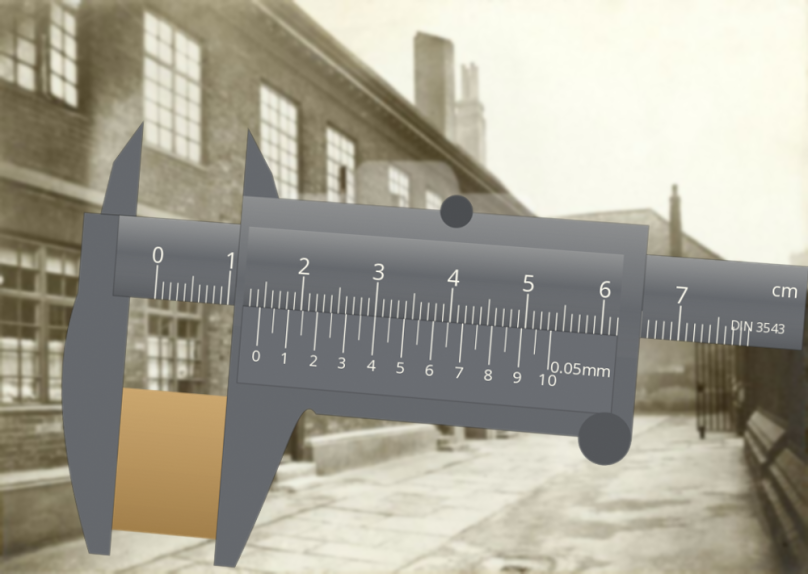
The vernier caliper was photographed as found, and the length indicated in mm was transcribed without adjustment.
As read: 14.4 mm
